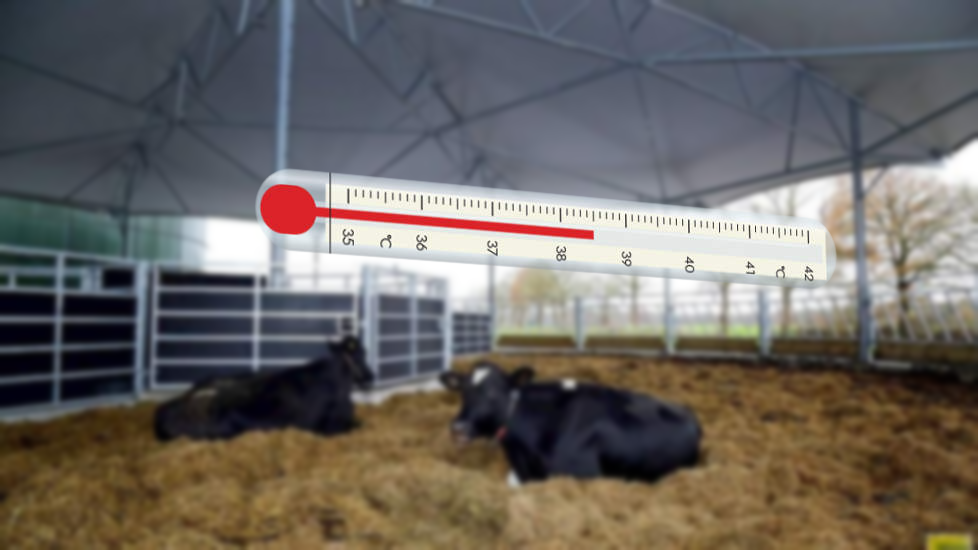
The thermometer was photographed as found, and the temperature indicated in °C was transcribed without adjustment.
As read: 38.5 °C
